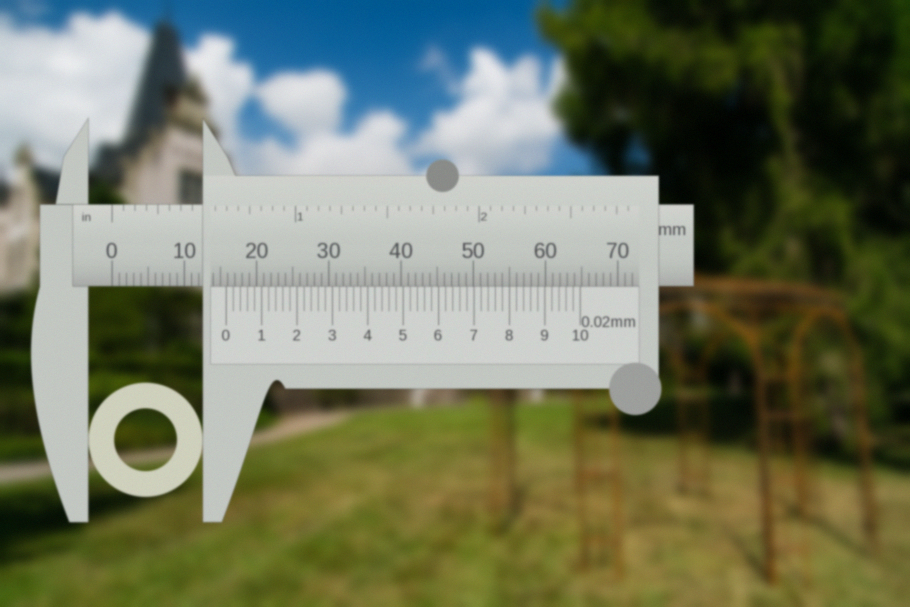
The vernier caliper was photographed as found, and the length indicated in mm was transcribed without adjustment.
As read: 15.8 mm
